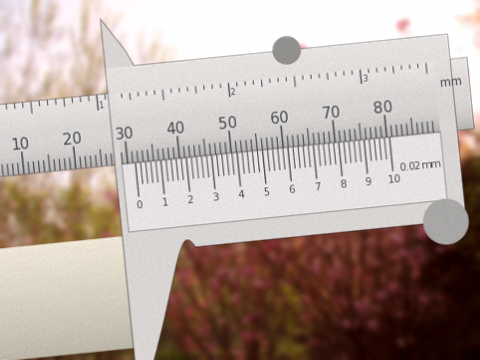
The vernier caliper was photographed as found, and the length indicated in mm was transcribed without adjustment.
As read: 31.5 mm
